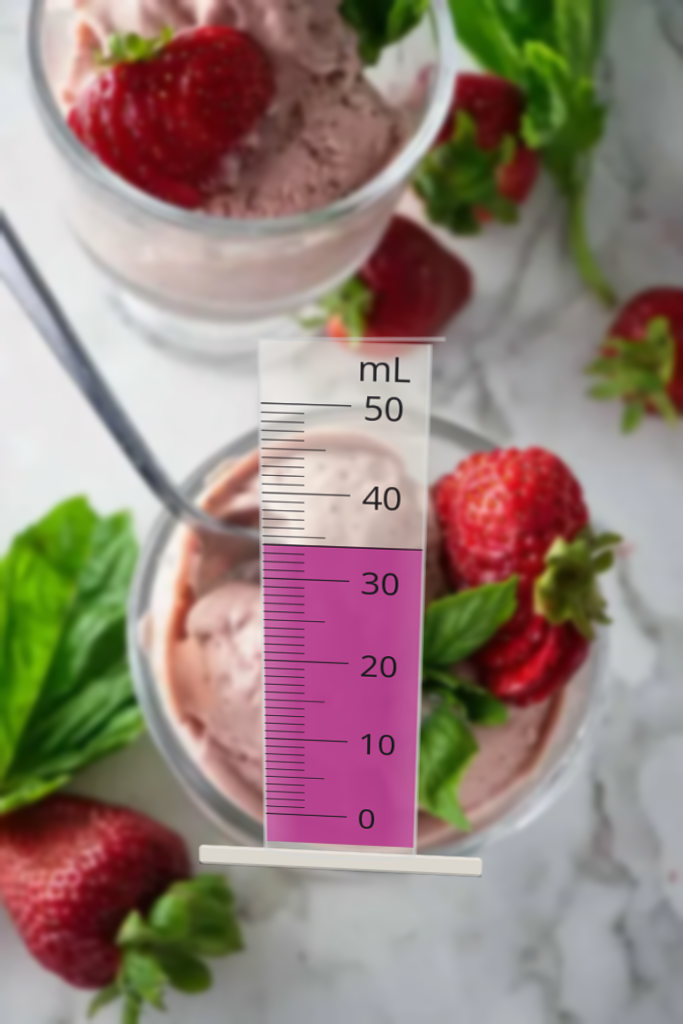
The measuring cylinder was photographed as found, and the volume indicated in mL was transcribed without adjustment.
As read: 34 mL
